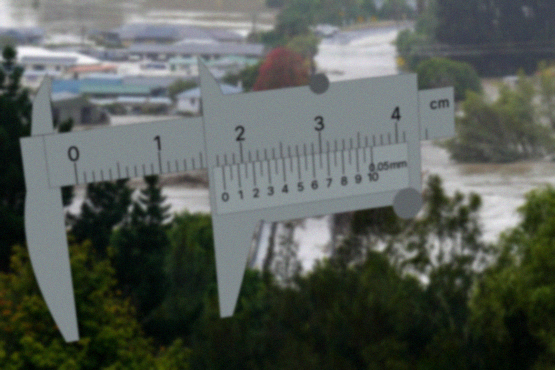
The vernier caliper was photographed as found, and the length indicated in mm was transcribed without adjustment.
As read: 17.6 mm
